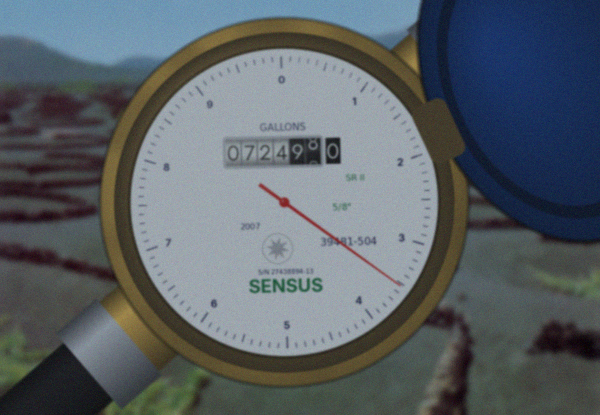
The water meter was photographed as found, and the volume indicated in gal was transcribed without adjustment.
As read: 724983.5 gal
